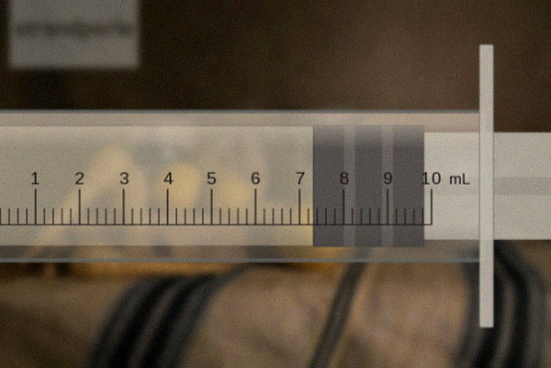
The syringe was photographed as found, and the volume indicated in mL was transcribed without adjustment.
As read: 7.3 mL
